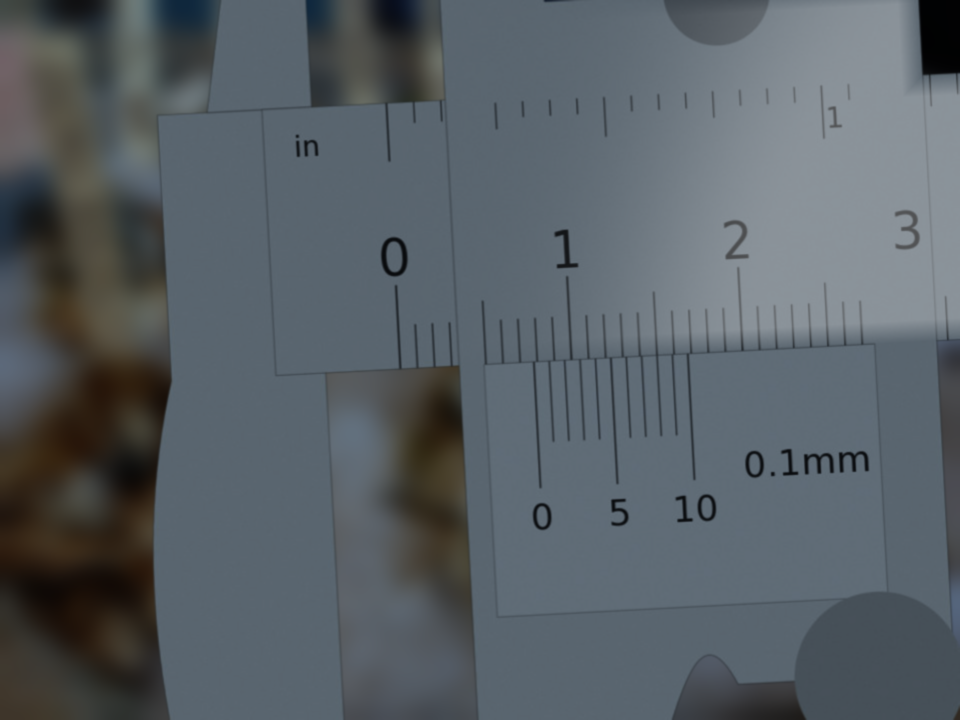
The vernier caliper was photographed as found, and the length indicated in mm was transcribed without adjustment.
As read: 7.8 mm
